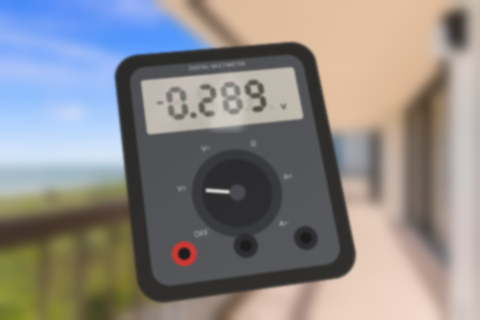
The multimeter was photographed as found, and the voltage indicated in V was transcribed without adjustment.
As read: -0.289 V
